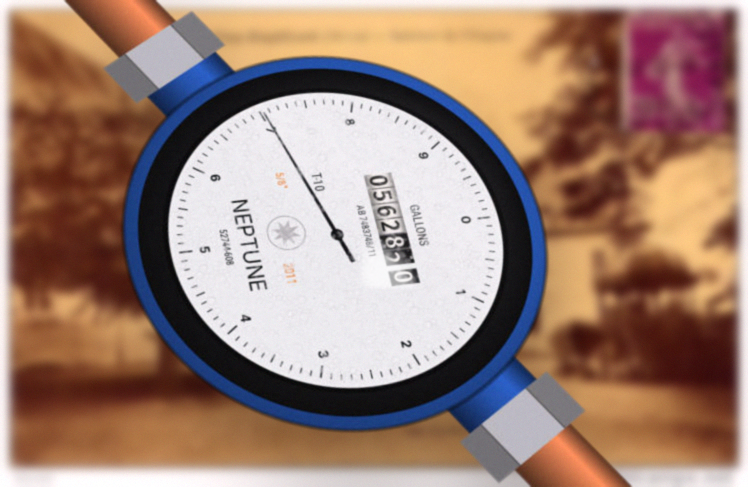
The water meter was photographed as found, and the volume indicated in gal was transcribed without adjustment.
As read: 562817.0 gal
